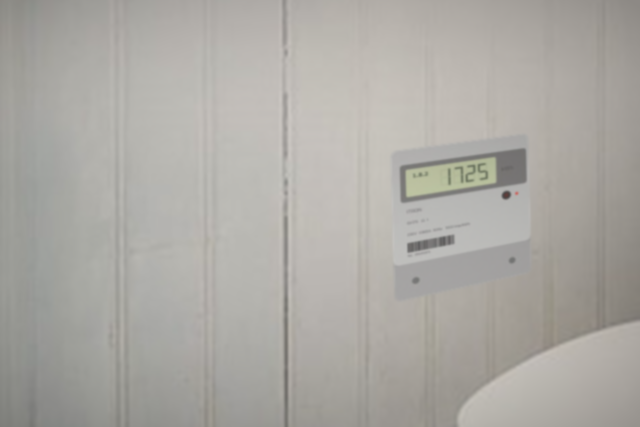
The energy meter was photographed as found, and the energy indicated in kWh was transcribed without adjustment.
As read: 1725 kWh
